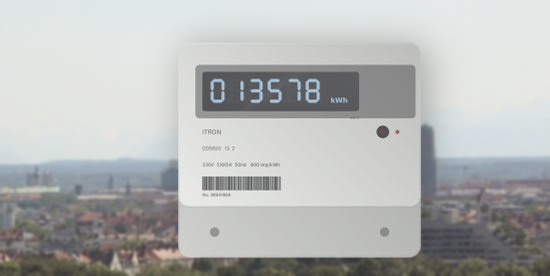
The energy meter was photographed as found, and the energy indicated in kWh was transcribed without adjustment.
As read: 13578 kWh
